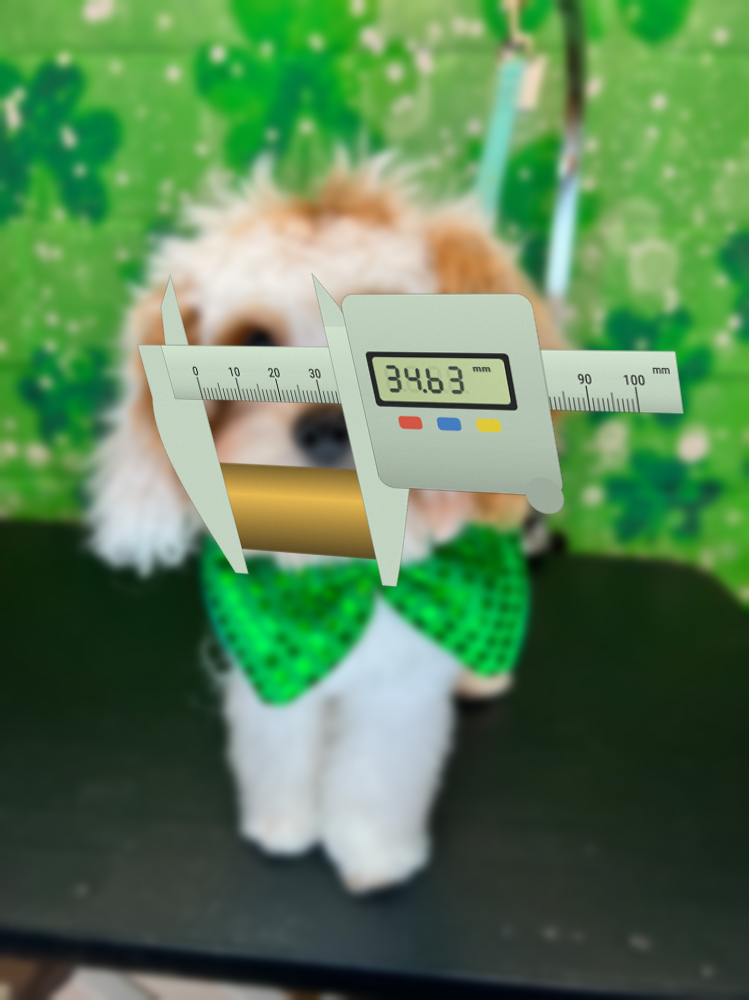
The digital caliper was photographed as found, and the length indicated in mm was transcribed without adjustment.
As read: 34.63 mm
